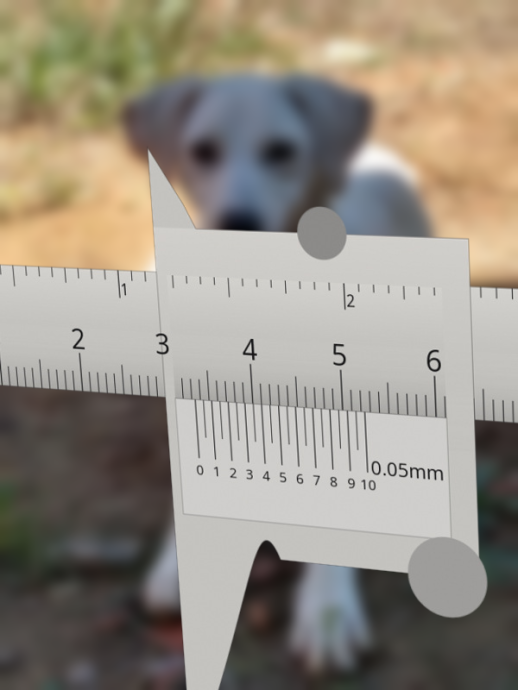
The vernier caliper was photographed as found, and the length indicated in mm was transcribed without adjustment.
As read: 33.4 mm
